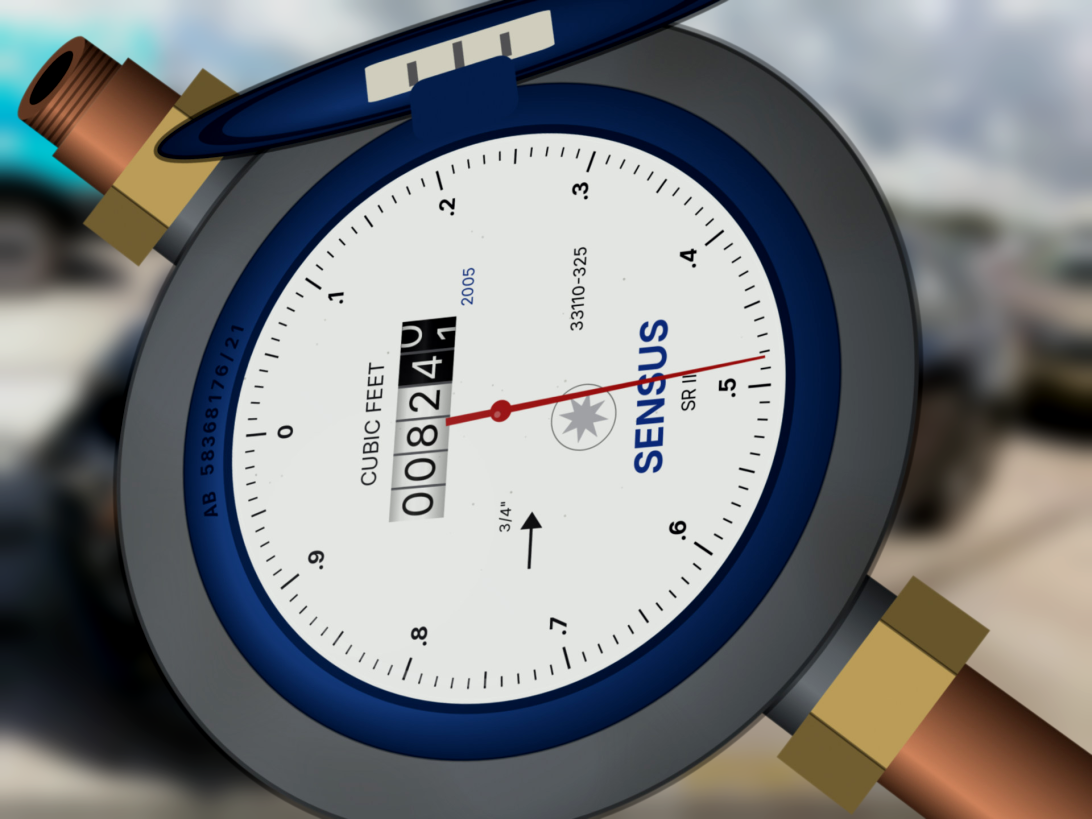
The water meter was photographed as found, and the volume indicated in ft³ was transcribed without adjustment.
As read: 8240.48 ft³
